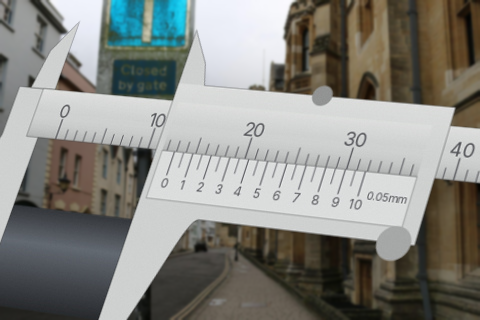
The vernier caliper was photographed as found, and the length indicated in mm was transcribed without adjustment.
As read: 12.8 mm
